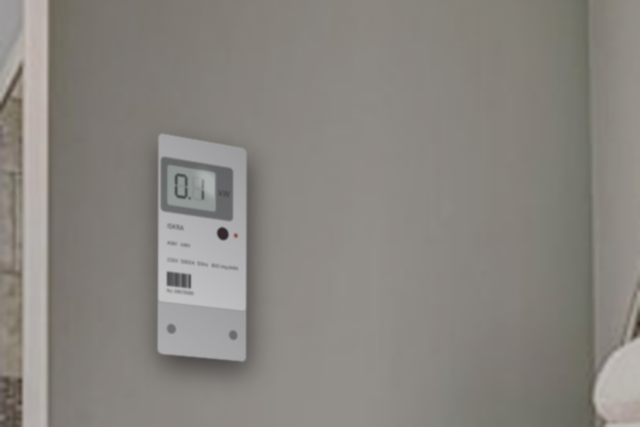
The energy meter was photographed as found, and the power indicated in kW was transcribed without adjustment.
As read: 0.1 kW
